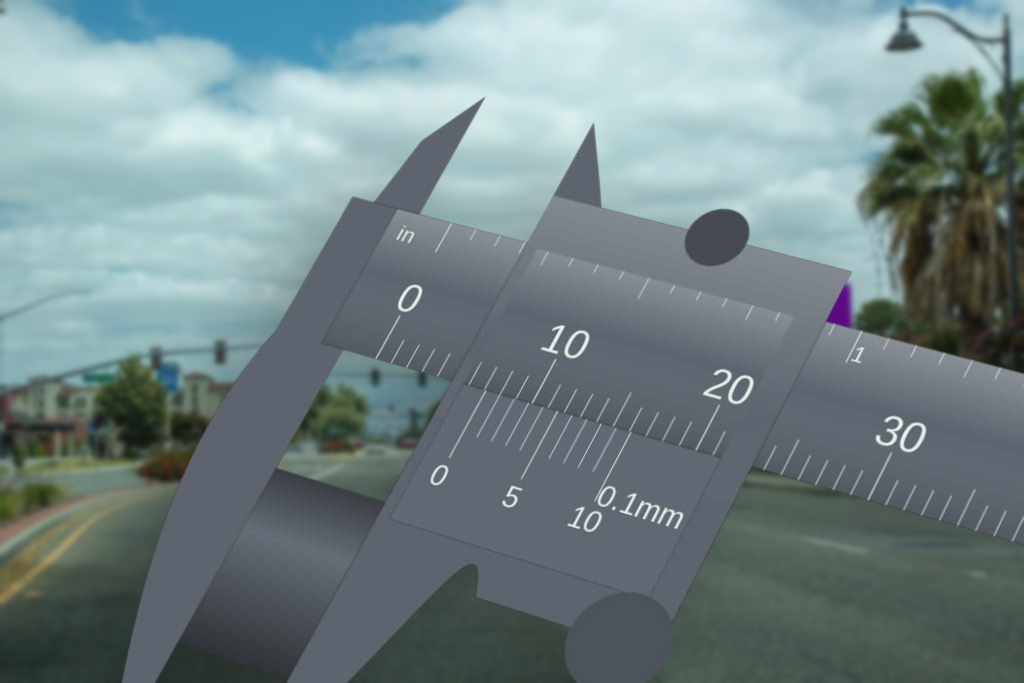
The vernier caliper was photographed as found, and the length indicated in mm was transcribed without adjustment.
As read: 7.1 mm
